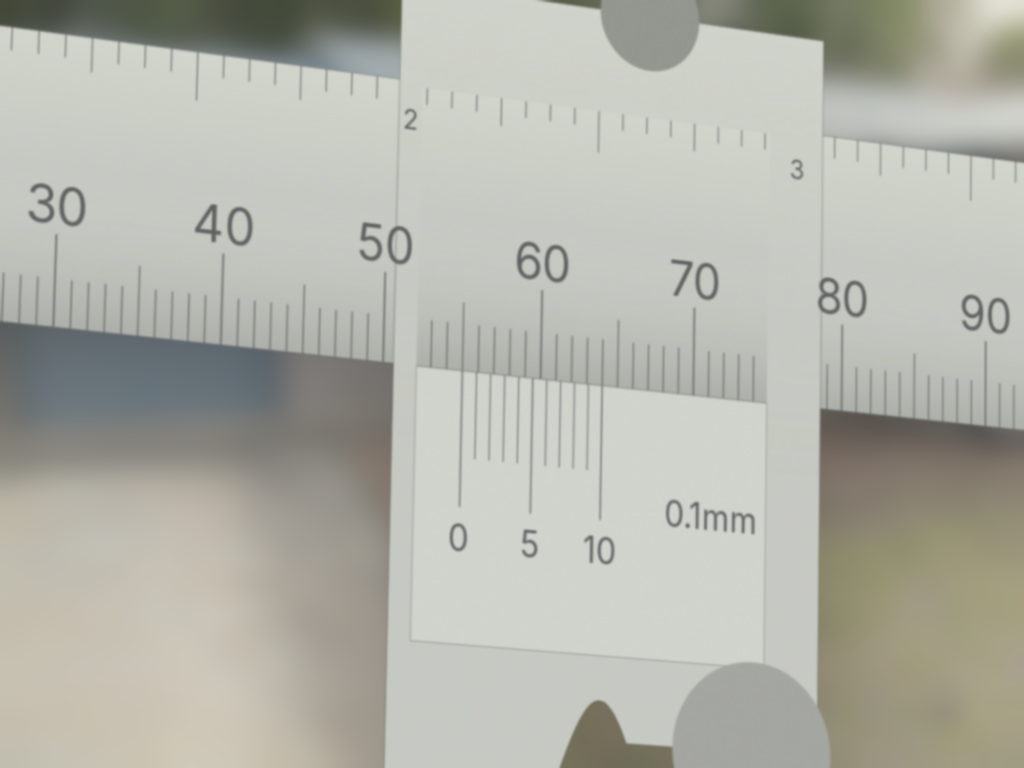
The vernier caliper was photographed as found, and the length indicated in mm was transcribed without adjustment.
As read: 55.0 mm
